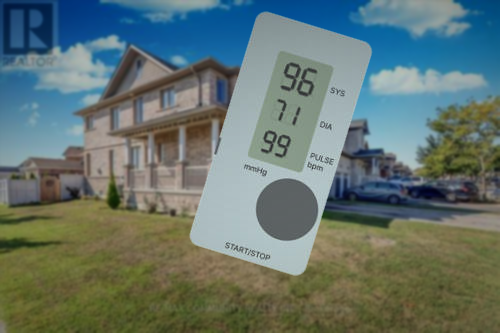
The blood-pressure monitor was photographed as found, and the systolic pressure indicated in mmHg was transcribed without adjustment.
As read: 96 mmHg
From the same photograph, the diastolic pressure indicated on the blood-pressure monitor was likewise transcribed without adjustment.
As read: 71 mmHg
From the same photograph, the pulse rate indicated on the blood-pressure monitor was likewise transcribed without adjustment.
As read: 99 bpm
